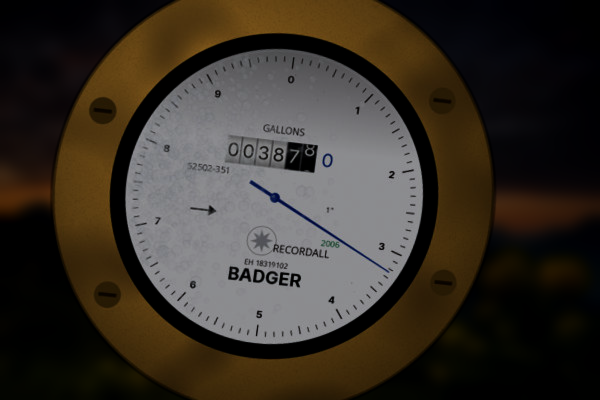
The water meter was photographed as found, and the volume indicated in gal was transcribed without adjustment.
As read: 38783.2 gal
